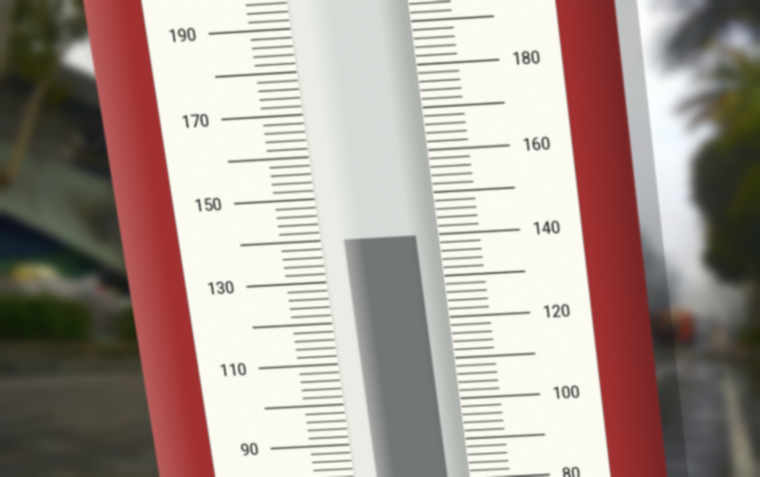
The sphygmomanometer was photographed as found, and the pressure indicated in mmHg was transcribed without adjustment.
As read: 140 mmHg
